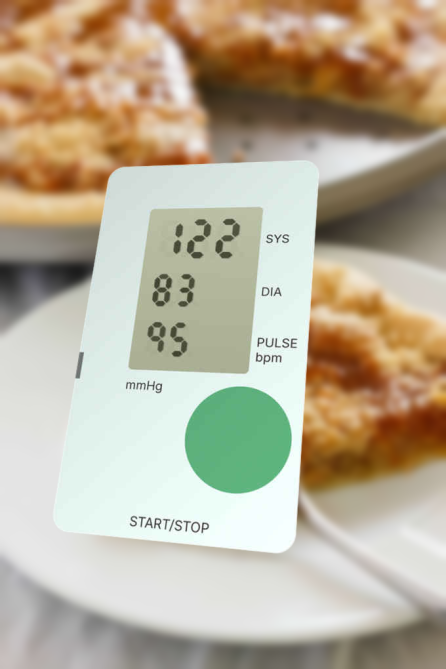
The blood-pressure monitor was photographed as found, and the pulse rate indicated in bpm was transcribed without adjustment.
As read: 95 bpm
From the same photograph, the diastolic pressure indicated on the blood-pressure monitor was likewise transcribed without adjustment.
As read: 83 mmHg
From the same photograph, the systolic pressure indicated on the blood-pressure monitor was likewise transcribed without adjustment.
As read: 122 mmHg
